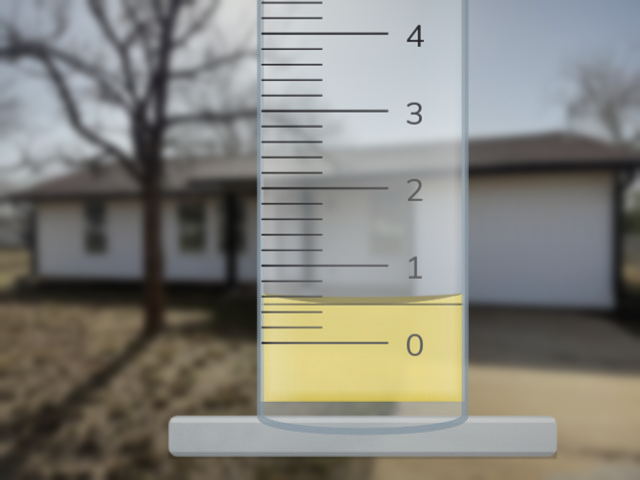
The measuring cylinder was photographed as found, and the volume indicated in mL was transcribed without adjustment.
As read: 0.5 mL
